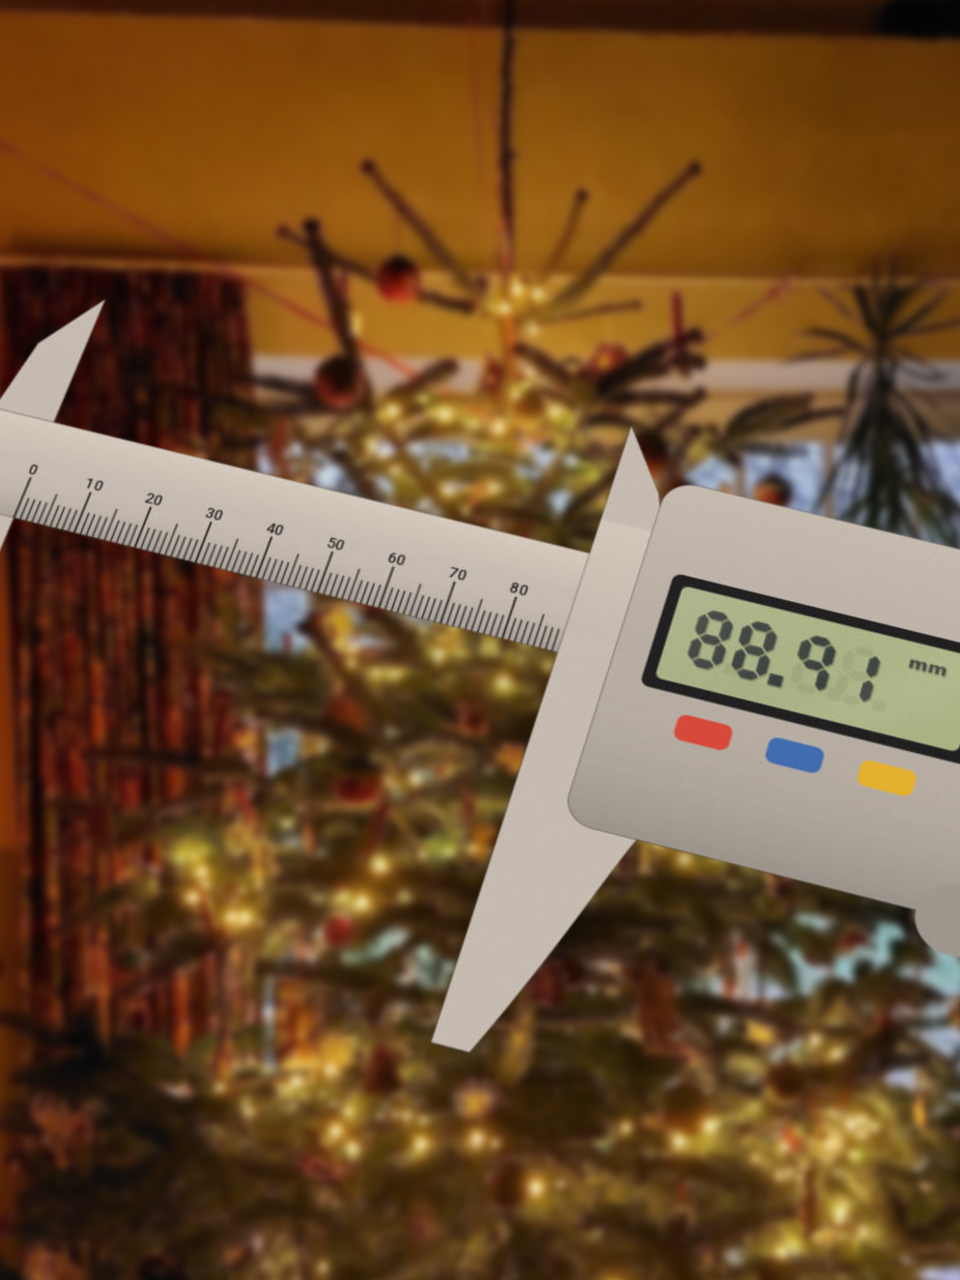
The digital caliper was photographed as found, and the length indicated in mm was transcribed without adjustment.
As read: 88.91 mm
